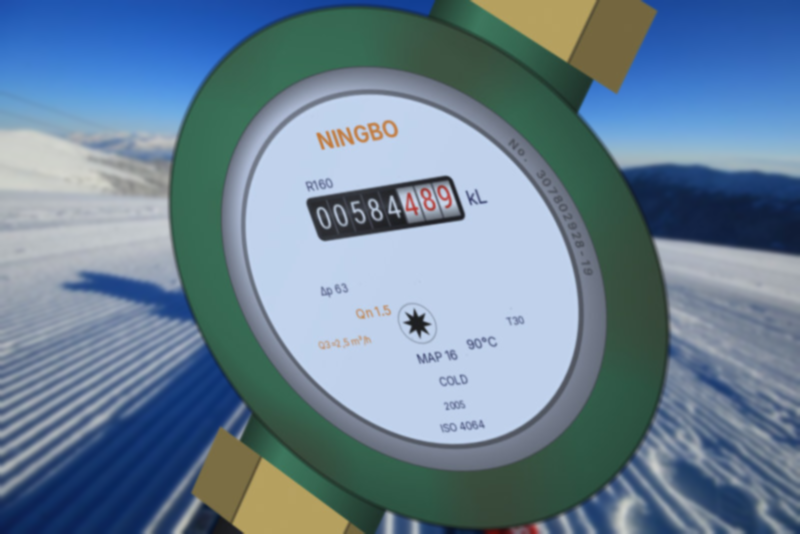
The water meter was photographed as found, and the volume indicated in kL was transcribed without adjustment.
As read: 584.489 kL
